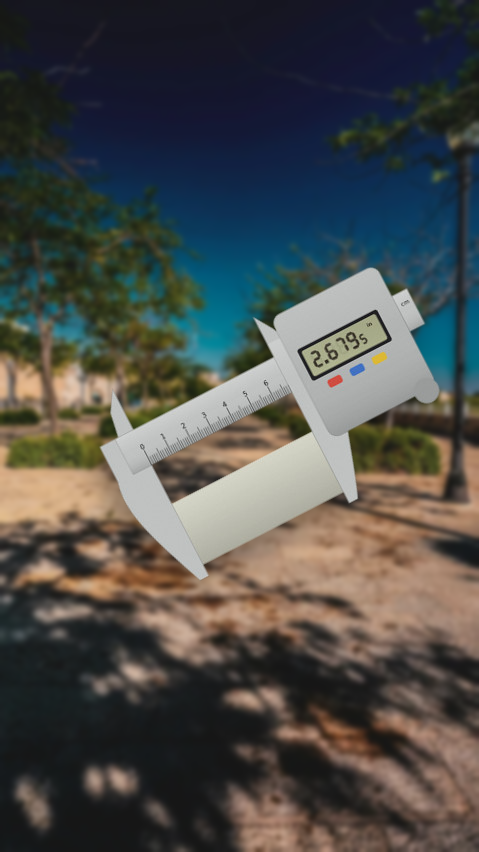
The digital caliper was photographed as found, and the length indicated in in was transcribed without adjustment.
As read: 2.6795 in
